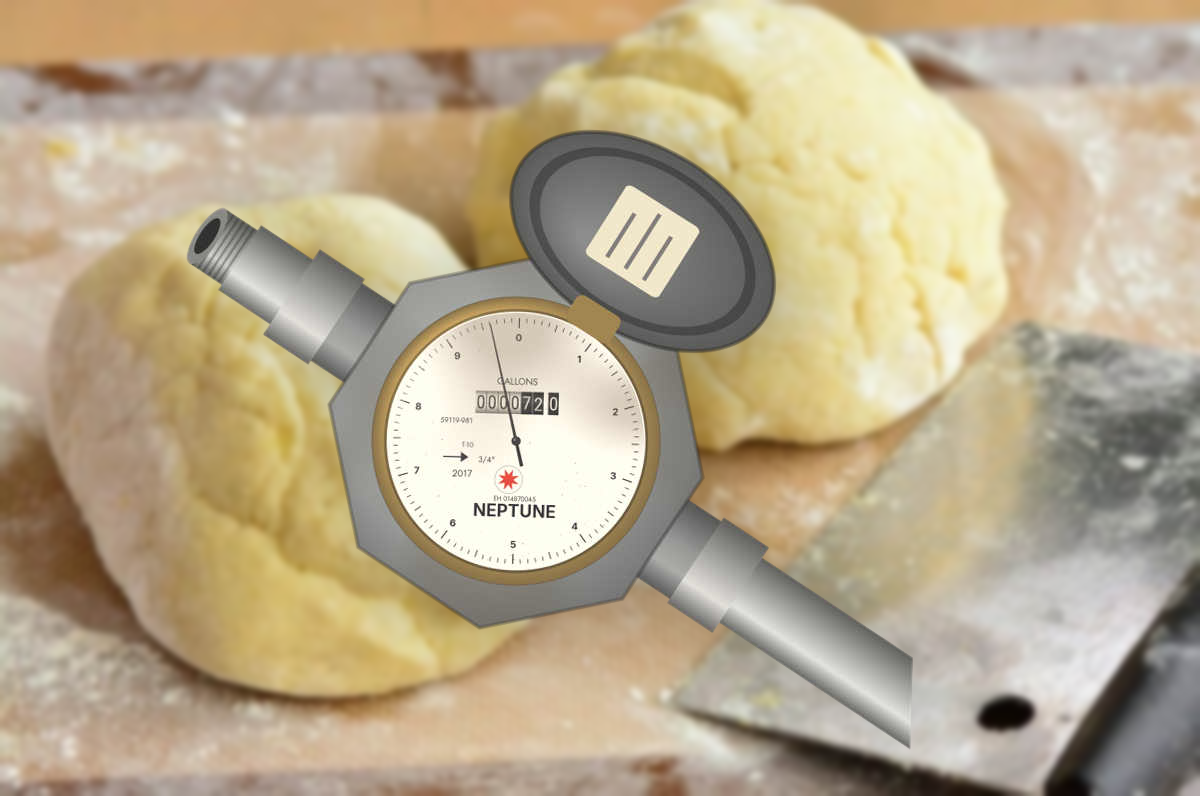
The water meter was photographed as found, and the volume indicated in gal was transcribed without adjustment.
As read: 719.6 gal
